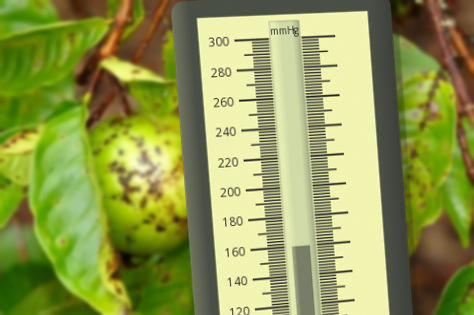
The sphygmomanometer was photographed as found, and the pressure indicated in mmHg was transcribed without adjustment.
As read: 160 mmHg
